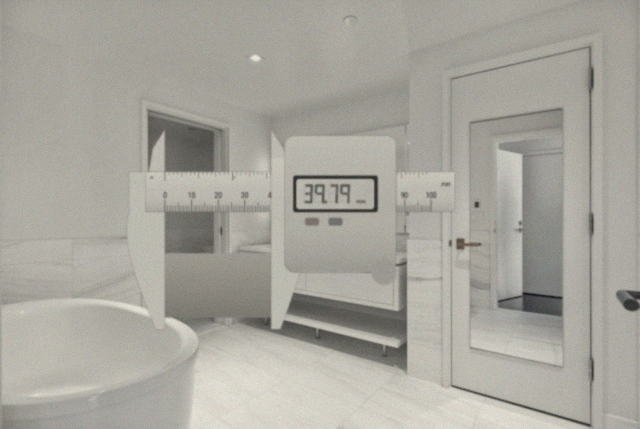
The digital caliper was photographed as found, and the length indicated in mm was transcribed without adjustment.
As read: 39.79 mm
